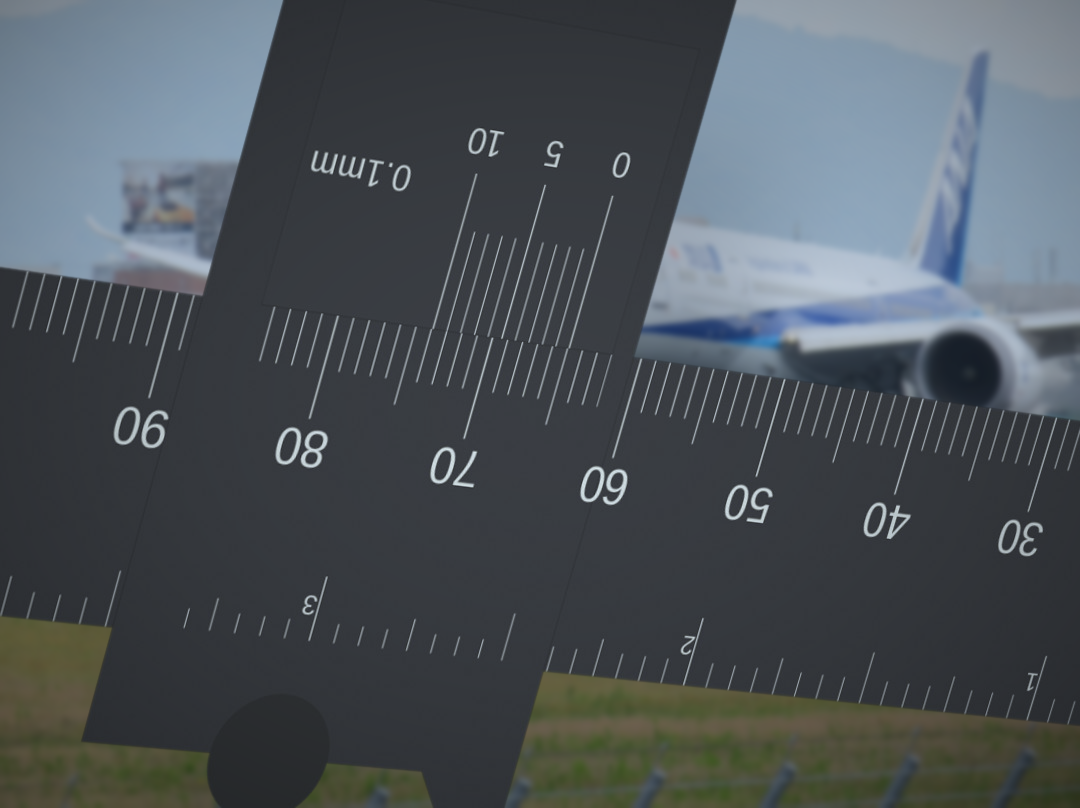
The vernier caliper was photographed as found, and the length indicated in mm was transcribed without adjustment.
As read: 64.9 mm
